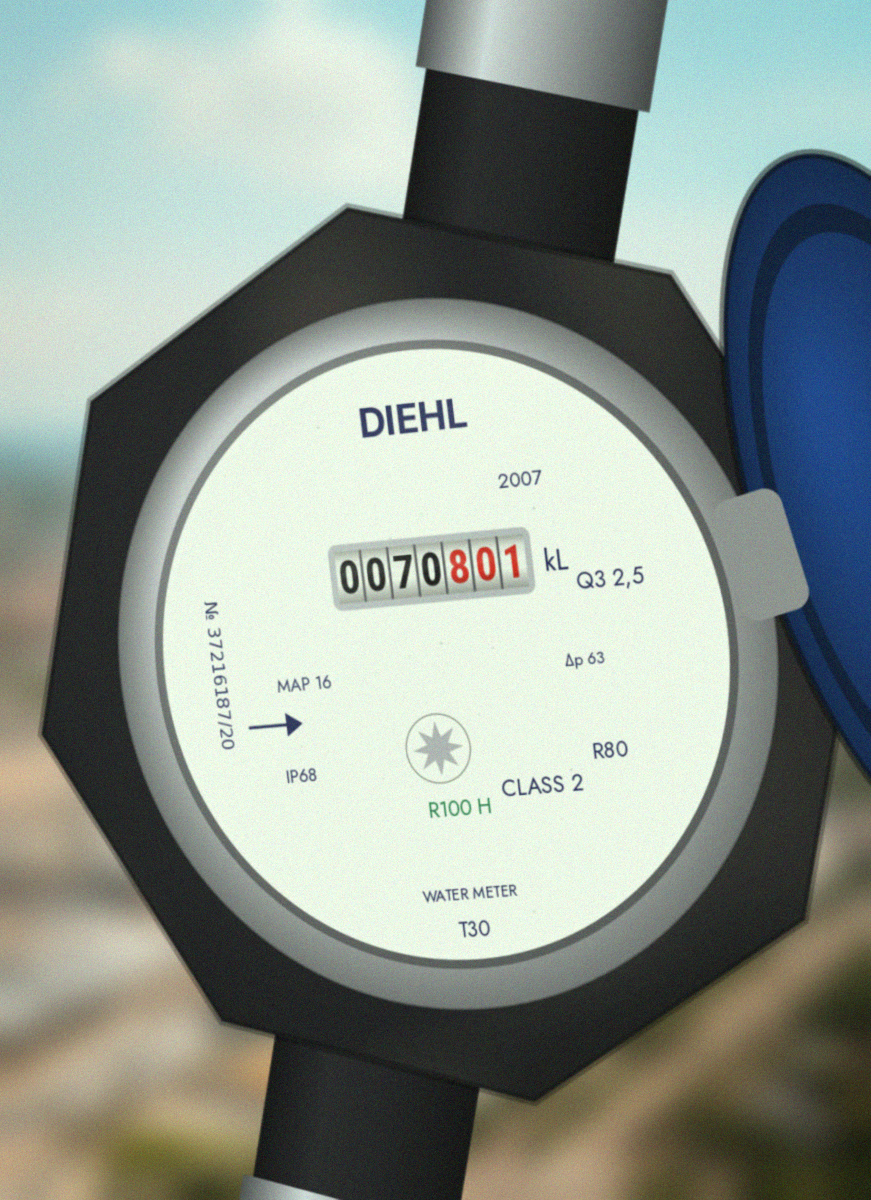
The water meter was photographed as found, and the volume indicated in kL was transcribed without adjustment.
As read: 70.801 kL
